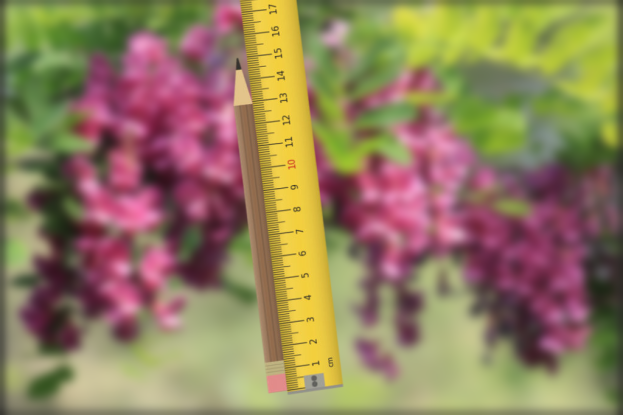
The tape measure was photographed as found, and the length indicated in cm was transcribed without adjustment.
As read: 15 cm
